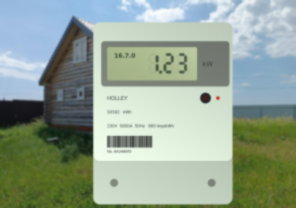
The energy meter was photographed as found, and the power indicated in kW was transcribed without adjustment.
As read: 1.23 kW
